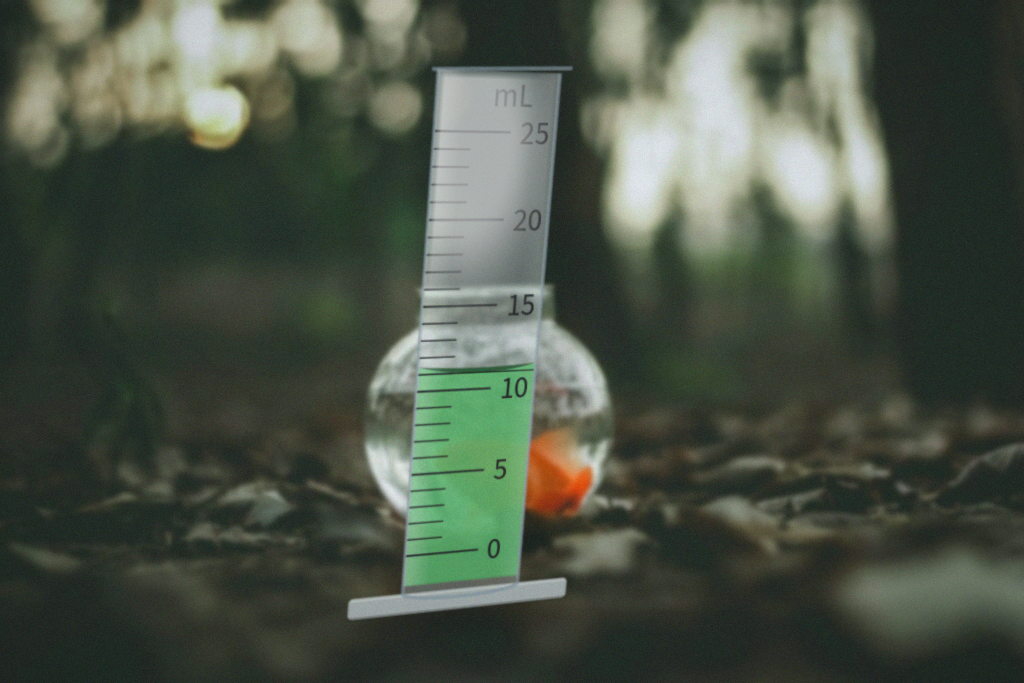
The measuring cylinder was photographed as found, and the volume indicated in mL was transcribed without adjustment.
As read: 11 mL
